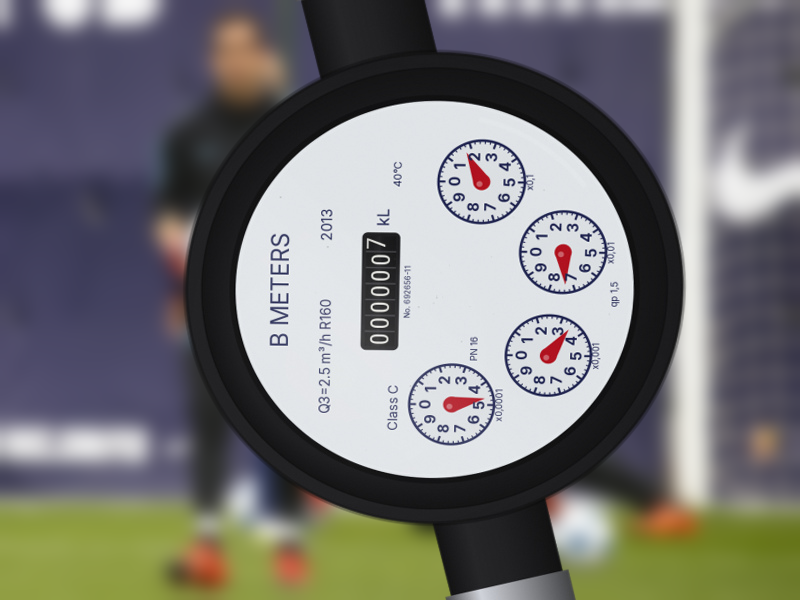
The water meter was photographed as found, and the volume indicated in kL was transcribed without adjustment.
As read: 7.1734 kL
